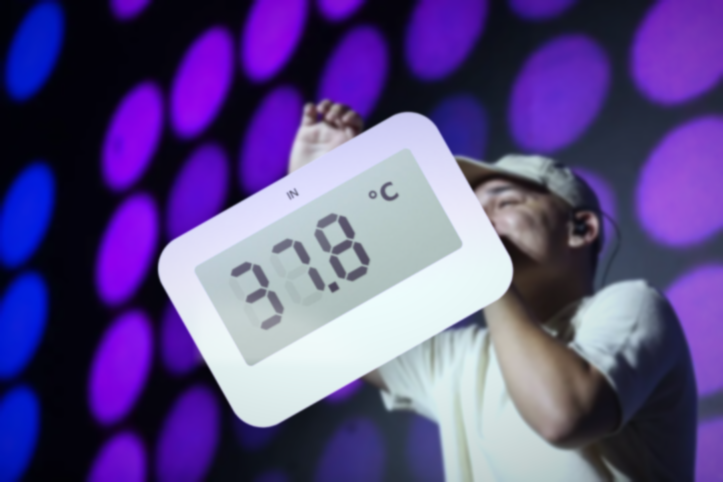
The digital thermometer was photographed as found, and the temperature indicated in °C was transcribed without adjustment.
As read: 37.8 °C
